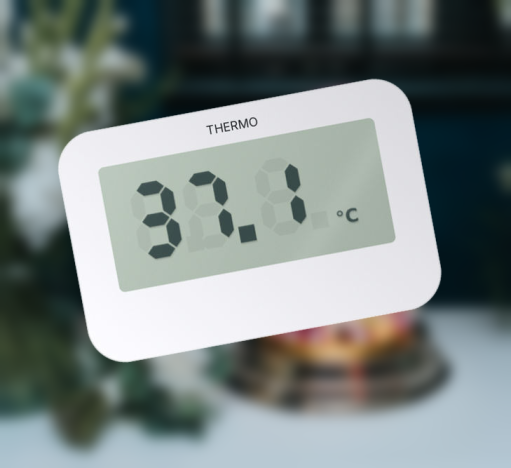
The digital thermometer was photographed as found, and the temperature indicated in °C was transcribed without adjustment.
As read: 37.1 °C
